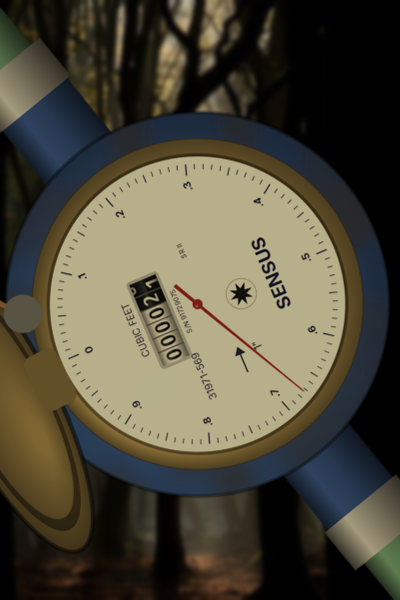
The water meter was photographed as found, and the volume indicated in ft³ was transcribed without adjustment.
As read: 20.67 ft³
